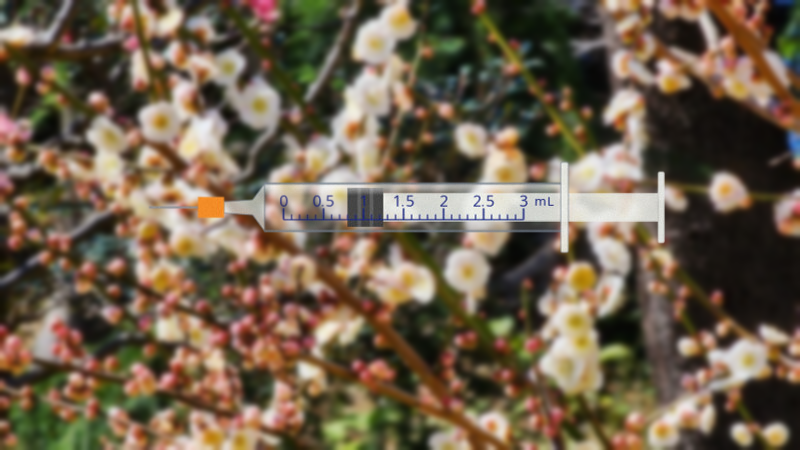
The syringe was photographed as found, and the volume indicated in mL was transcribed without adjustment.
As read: 0.8 mL
